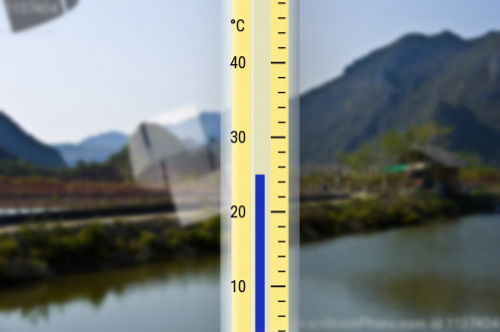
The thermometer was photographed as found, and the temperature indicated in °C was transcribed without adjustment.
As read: 25 °C
